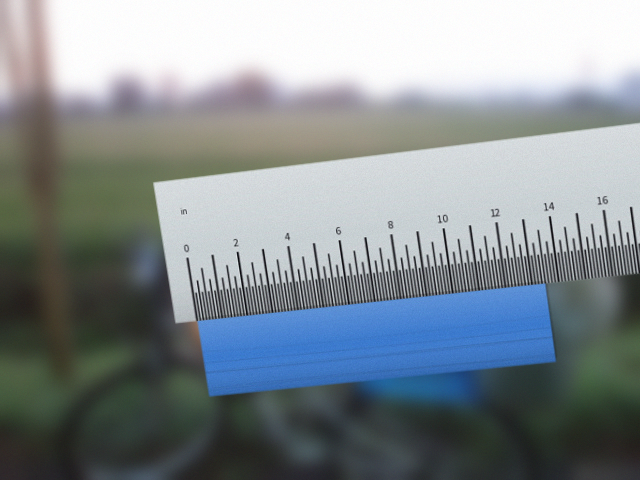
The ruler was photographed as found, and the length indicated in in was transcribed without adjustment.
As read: 13.5 in
